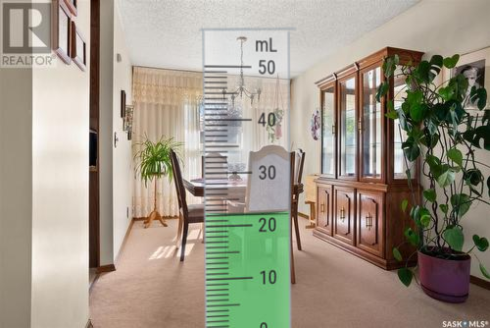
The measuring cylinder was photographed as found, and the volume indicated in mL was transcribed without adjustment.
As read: 22 mL
